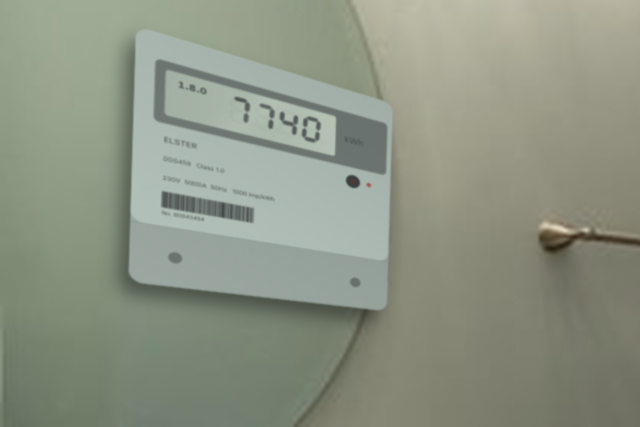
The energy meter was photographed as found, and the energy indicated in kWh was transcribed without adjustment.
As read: 7740 kWh
